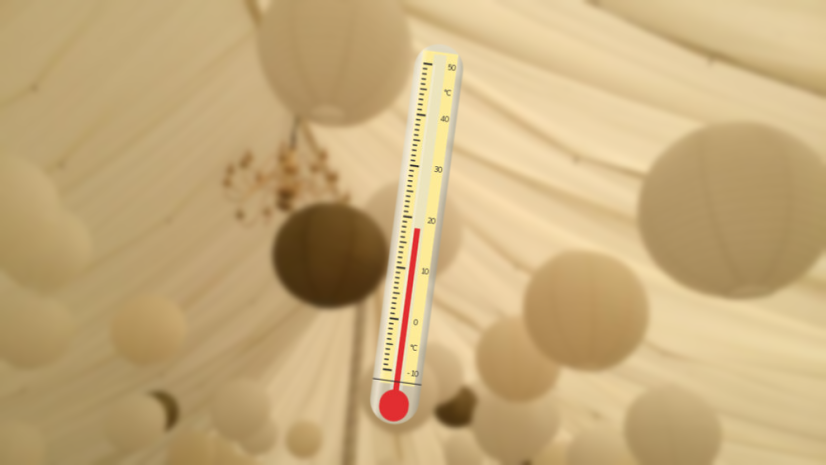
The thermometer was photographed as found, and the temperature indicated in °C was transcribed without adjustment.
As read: 18 °C
